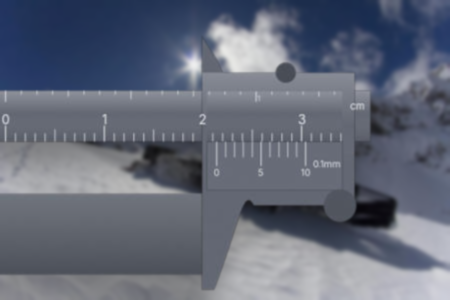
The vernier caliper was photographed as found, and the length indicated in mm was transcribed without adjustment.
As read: 21.4 mm
